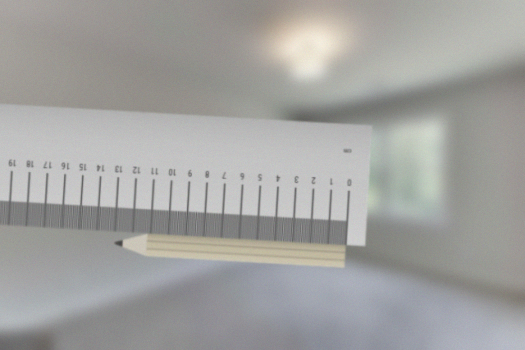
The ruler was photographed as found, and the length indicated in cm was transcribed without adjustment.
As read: 13 cm
